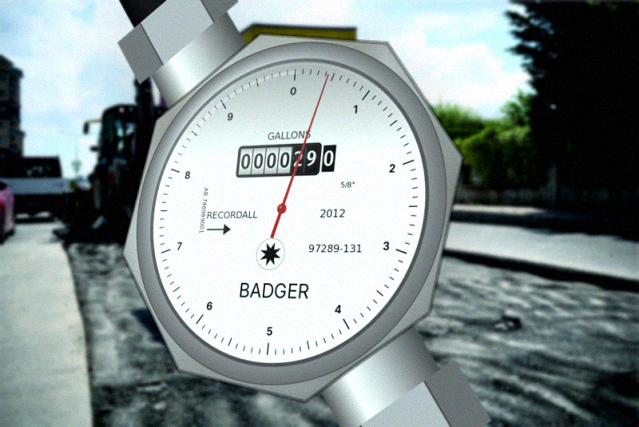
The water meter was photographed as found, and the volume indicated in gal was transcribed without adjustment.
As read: 290.4 gal
